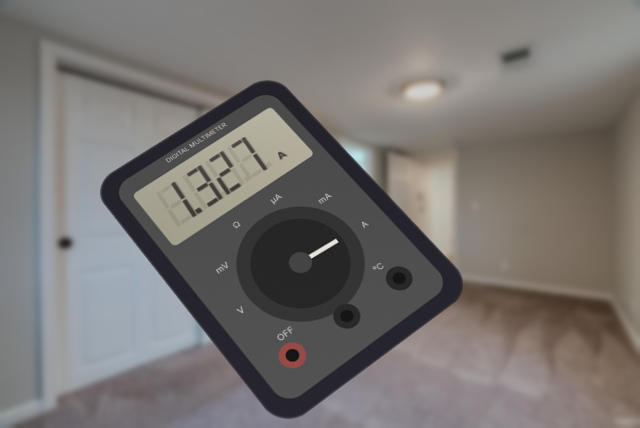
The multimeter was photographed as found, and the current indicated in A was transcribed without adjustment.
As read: 1.327 A
